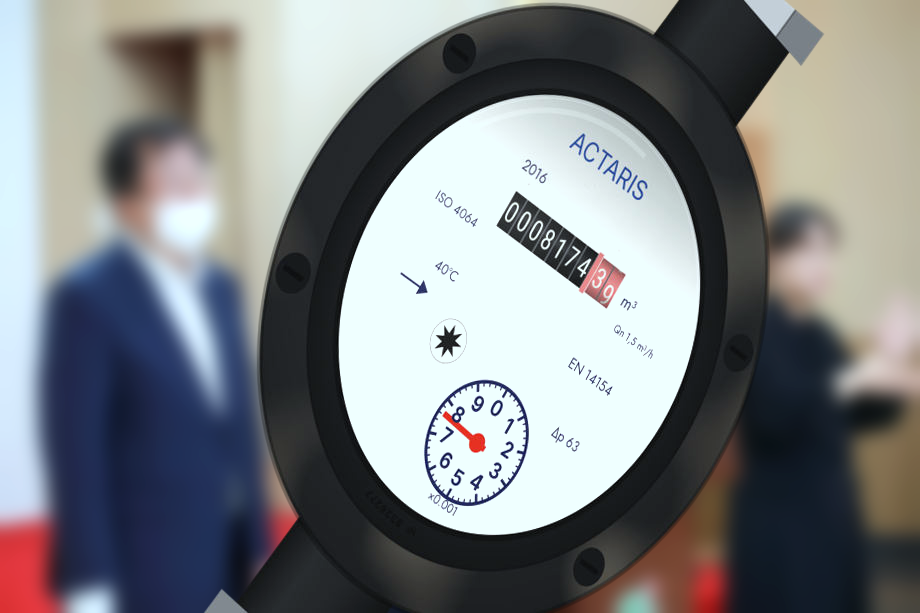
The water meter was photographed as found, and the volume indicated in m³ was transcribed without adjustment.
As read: 8174.387 m³
